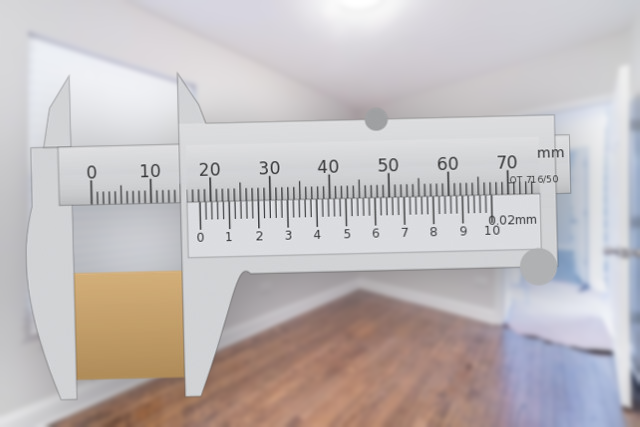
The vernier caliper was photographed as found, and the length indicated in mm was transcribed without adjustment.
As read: 18.2 mm
